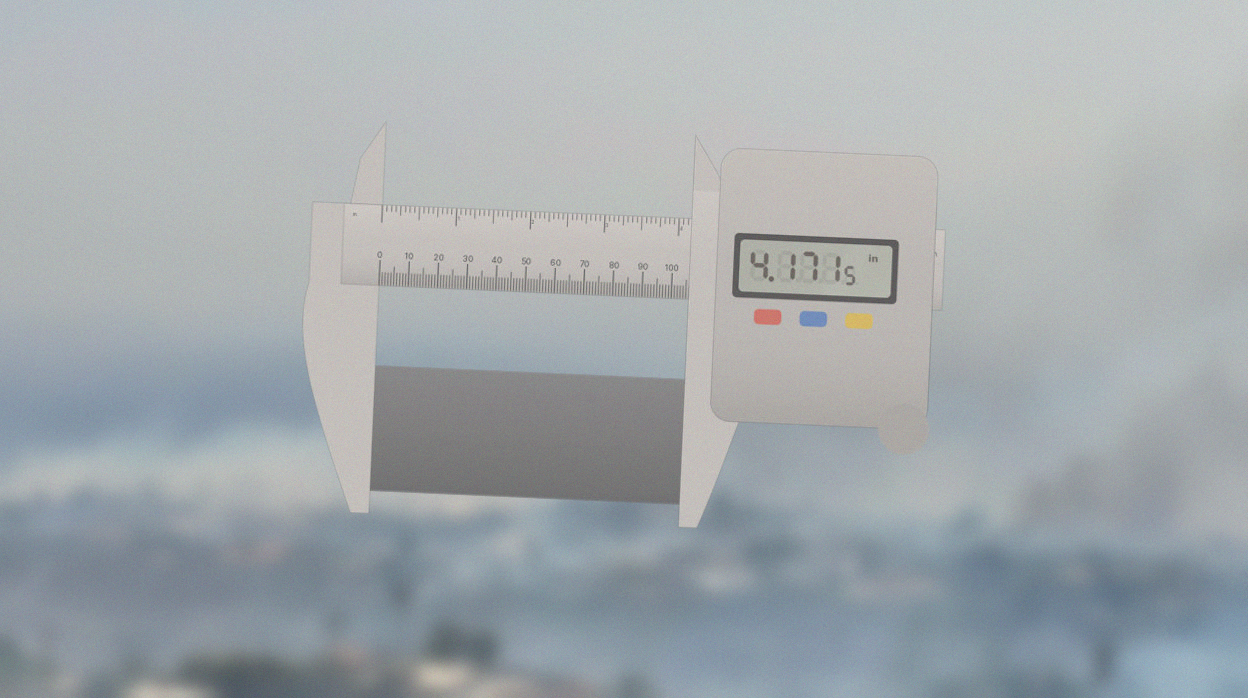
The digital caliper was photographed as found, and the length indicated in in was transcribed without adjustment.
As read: 4.1715 in
